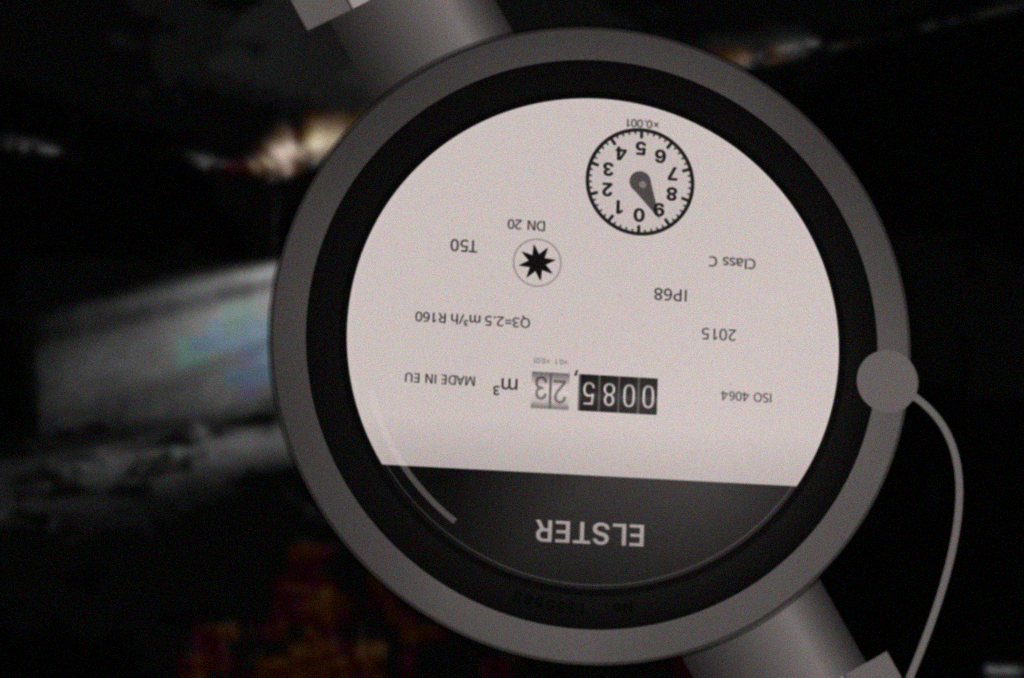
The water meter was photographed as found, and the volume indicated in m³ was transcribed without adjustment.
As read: 85.229 m³
